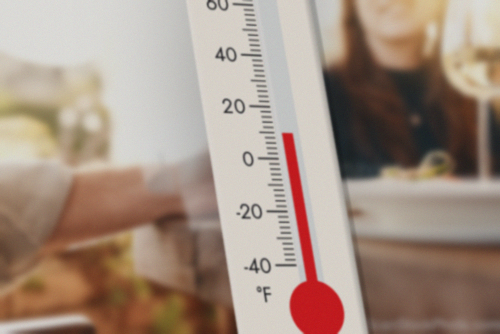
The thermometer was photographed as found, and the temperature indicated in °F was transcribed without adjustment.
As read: 10 °F
